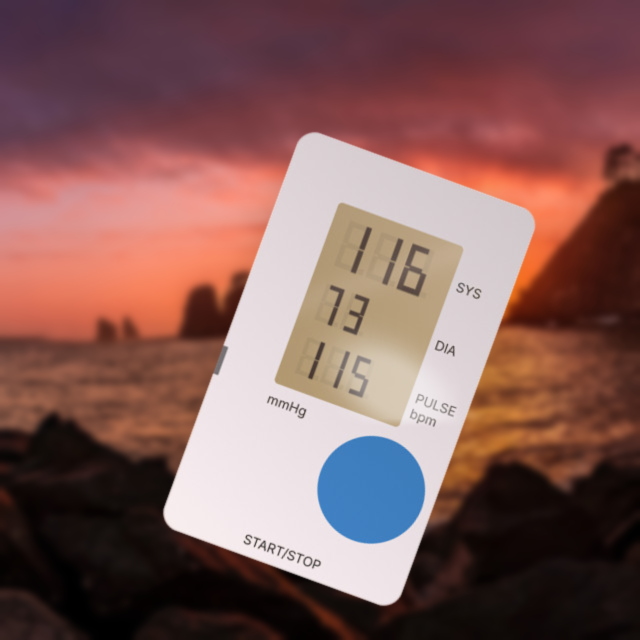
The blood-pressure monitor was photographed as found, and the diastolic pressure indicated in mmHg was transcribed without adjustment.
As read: 73 mmHg
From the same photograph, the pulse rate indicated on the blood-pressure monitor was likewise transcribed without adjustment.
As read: 115 bpm
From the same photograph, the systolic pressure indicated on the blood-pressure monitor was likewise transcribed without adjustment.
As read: 116 mmHg
